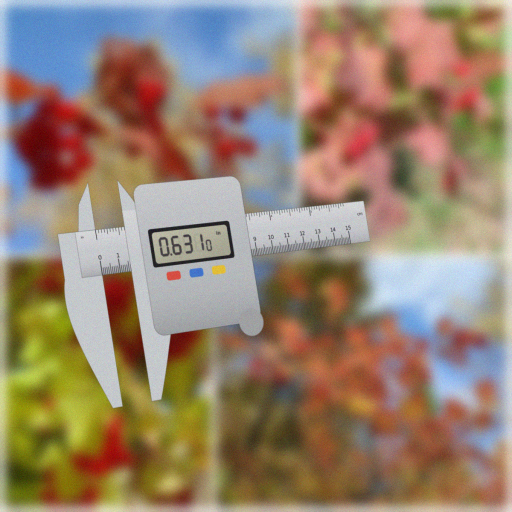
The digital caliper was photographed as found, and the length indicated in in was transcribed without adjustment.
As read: 0.6310 in
